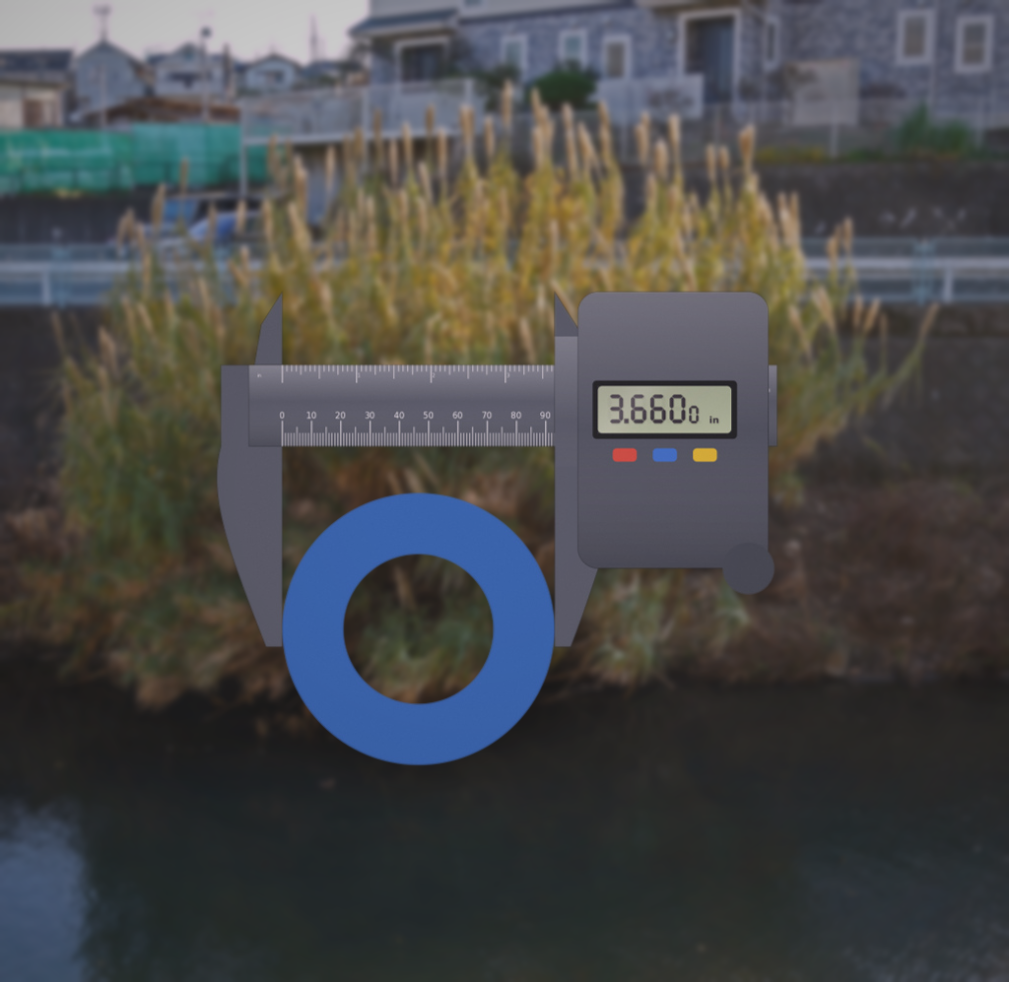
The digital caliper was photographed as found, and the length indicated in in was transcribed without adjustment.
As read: 3.6600 in
